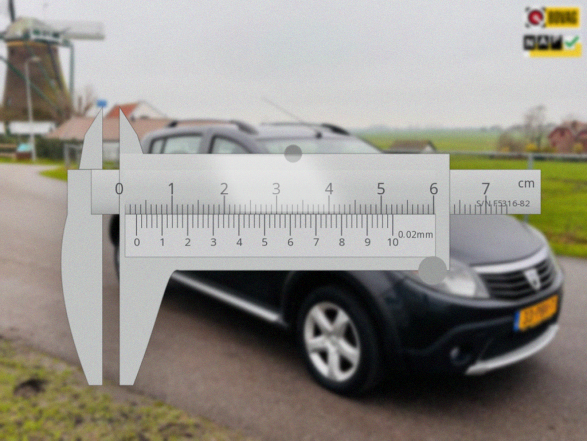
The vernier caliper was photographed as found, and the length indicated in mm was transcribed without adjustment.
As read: 3.2 mm
